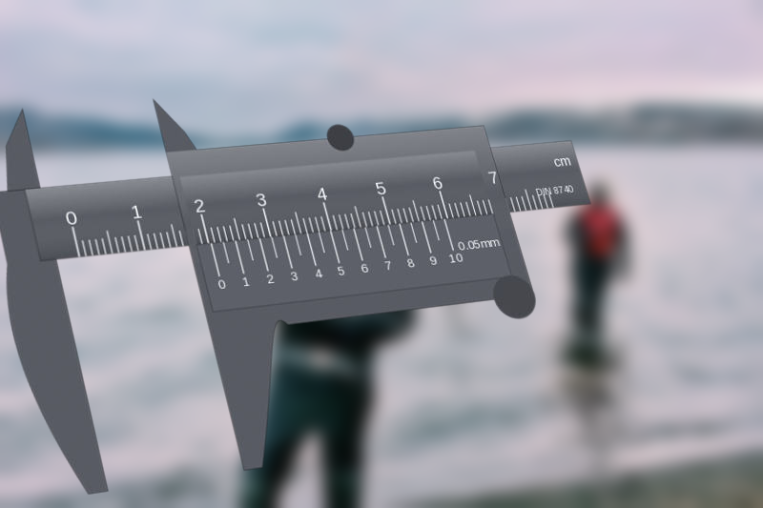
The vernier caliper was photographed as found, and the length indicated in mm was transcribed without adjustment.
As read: 20.4 mm
